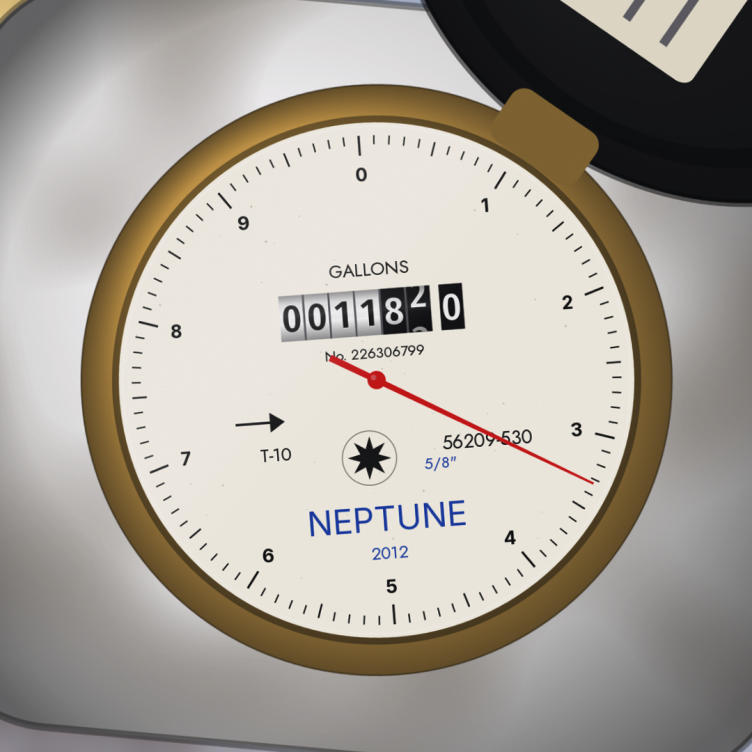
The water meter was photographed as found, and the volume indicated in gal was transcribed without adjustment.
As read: 11823.3 gal
